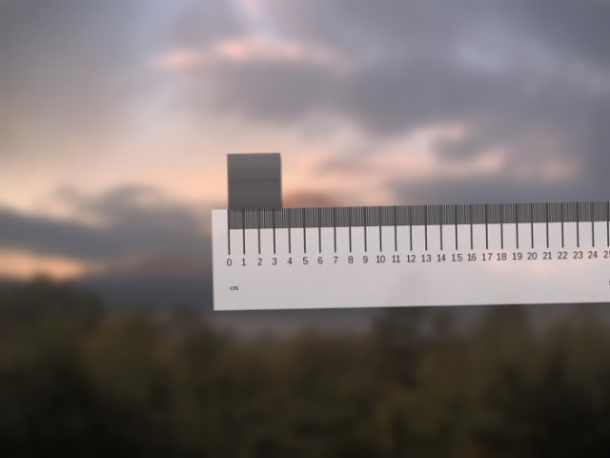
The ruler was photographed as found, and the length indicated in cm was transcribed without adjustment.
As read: 3.5 cm
